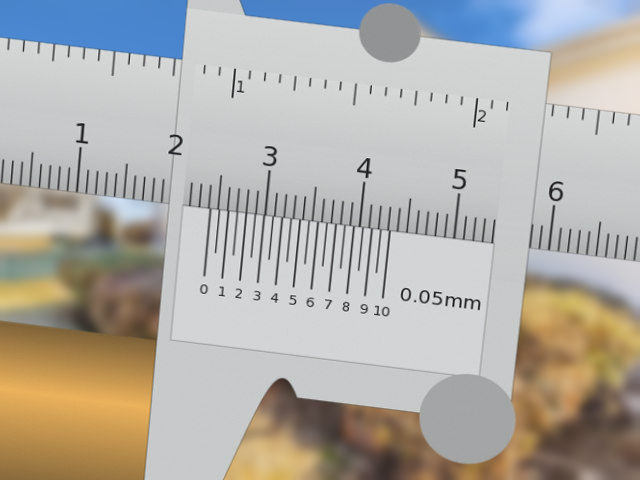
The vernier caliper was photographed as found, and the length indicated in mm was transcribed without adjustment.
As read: 24.2 mm
